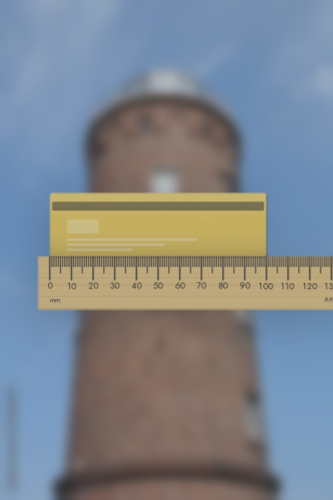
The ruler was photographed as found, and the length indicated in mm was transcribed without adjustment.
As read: 100 mm
